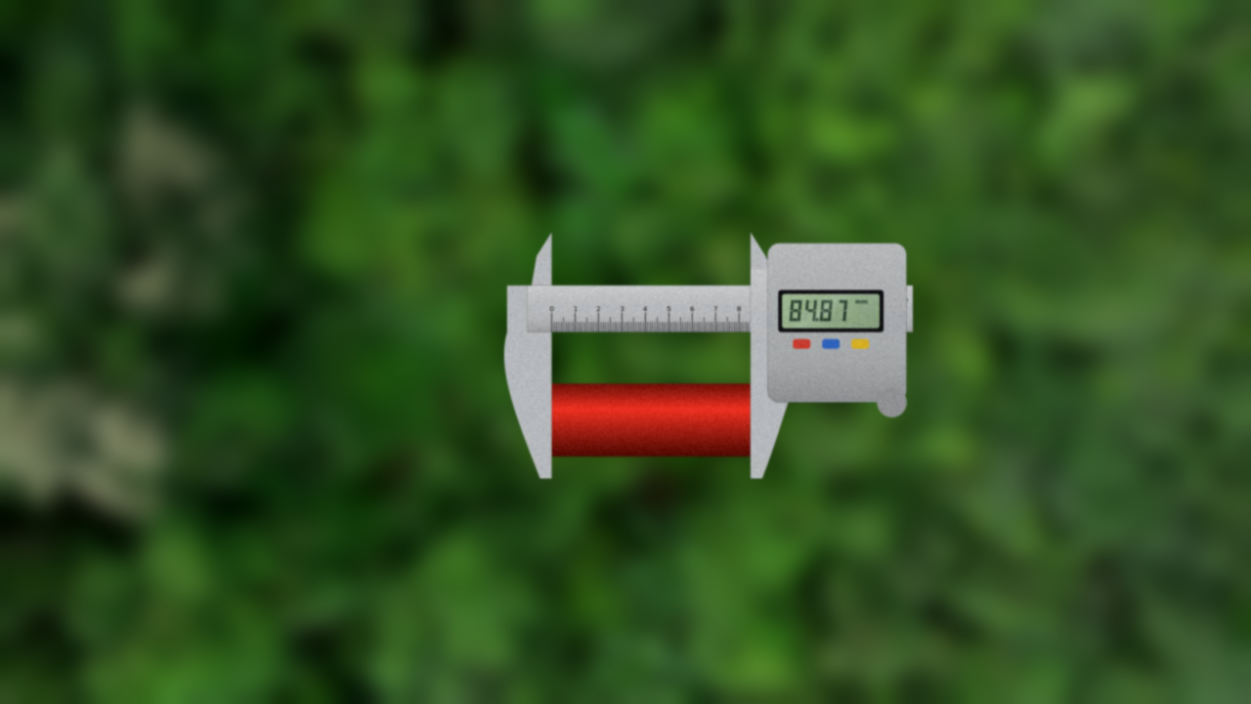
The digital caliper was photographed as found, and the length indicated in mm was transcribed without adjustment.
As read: 84.87 mm
